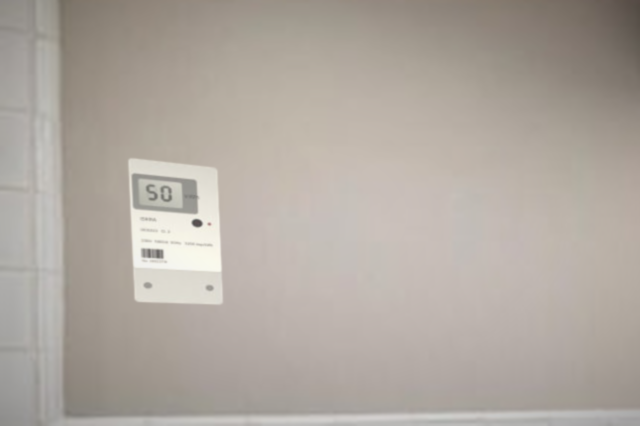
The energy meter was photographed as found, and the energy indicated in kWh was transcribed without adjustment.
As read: 50 kWh
